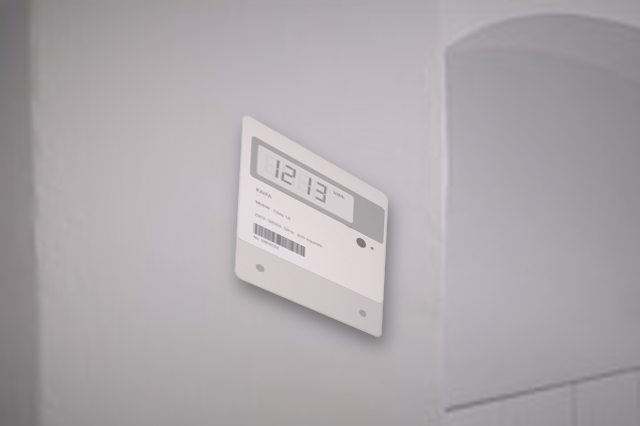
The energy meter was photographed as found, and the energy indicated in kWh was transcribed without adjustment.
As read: 1213 kWh
